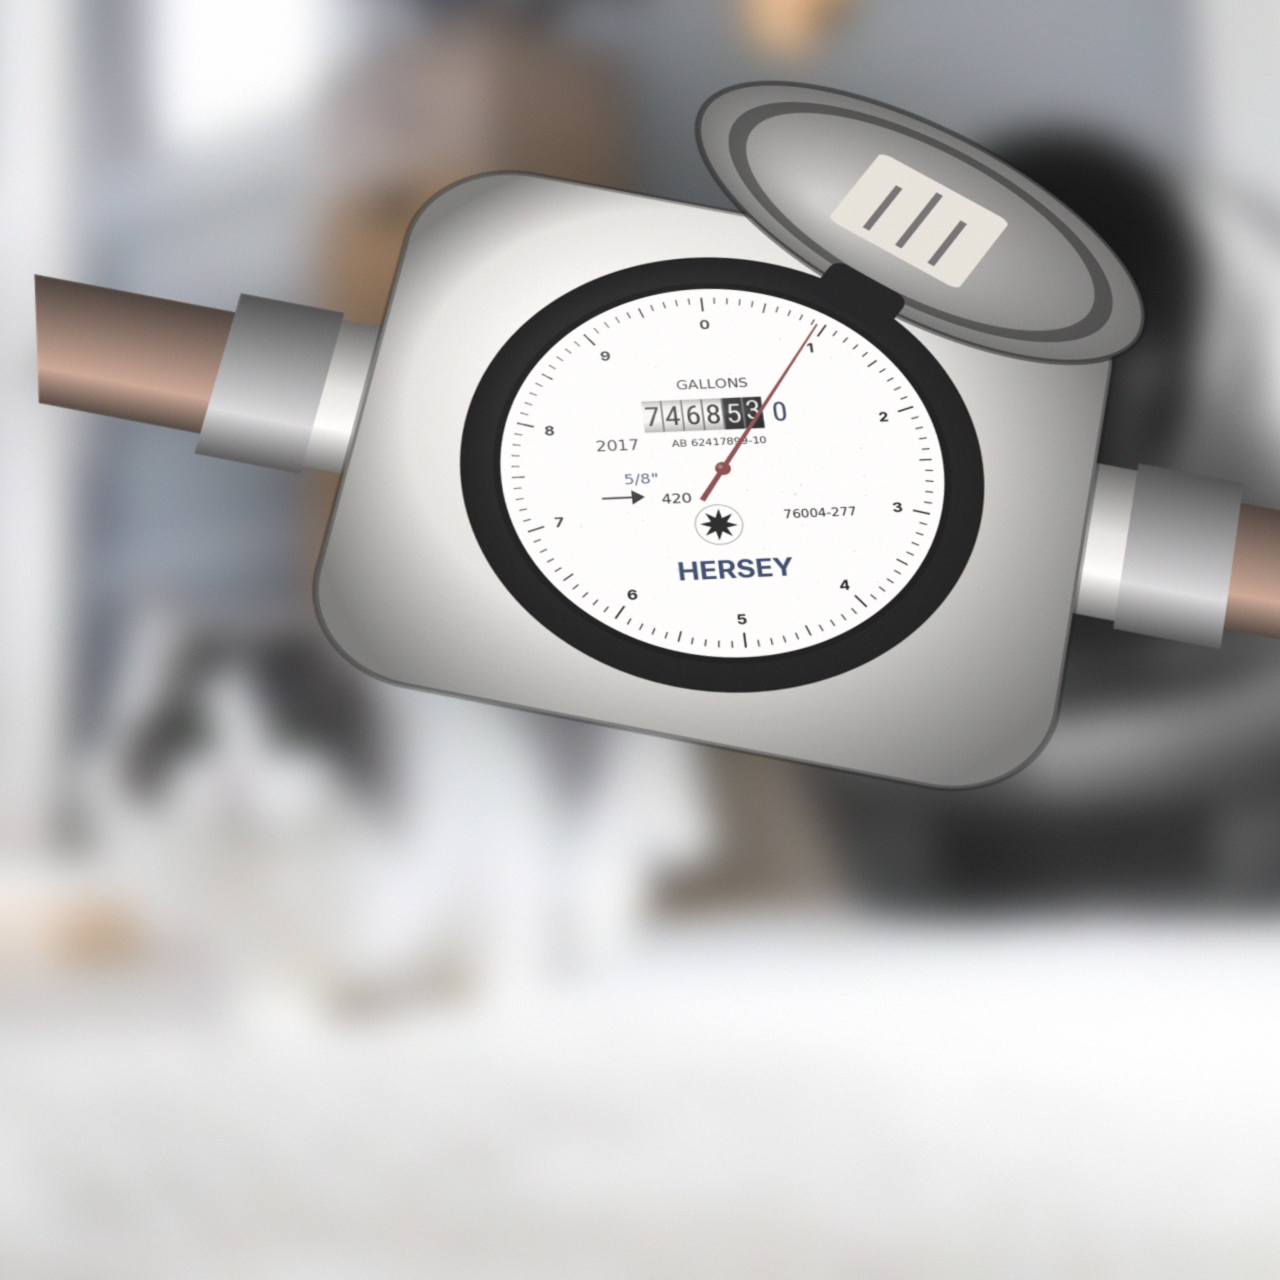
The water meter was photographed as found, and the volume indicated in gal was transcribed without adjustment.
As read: 7468530.9 gal
